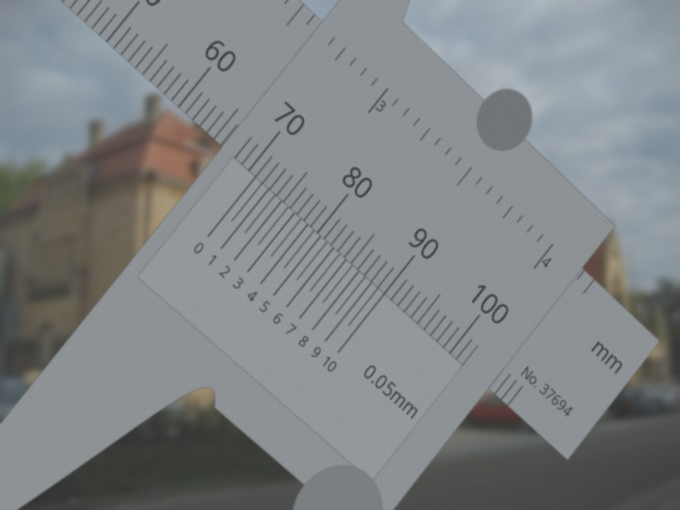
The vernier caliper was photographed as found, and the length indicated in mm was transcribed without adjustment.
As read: 71.0 mm
